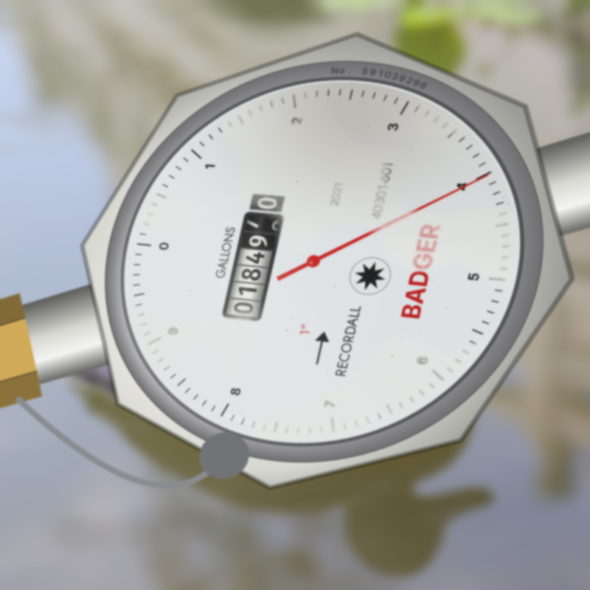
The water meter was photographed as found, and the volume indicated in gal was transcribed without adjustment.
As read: 184974.0 gal
